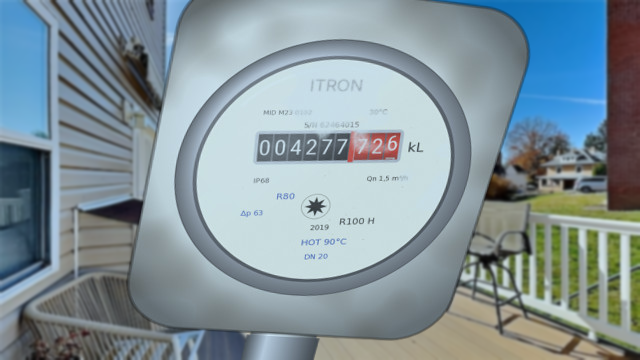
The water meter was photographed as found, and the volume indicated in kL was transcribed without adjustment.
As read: 4277.726 kL
